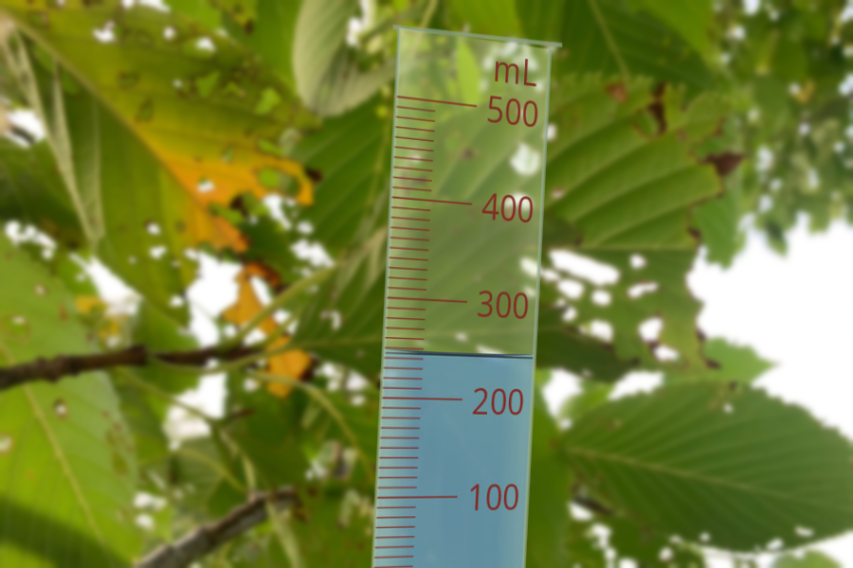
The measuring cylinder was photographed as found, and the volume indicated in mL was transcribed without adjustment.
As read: 245 mL
